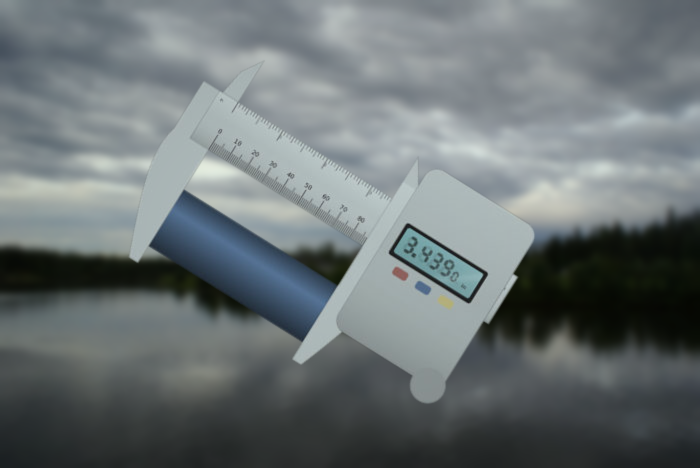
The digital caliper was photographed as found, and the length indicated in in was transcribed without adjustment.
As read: 3.4390 in
